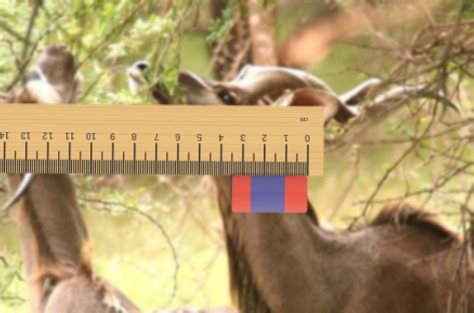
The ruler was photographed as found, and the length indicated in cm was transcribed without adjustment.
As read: 3.5 cm
